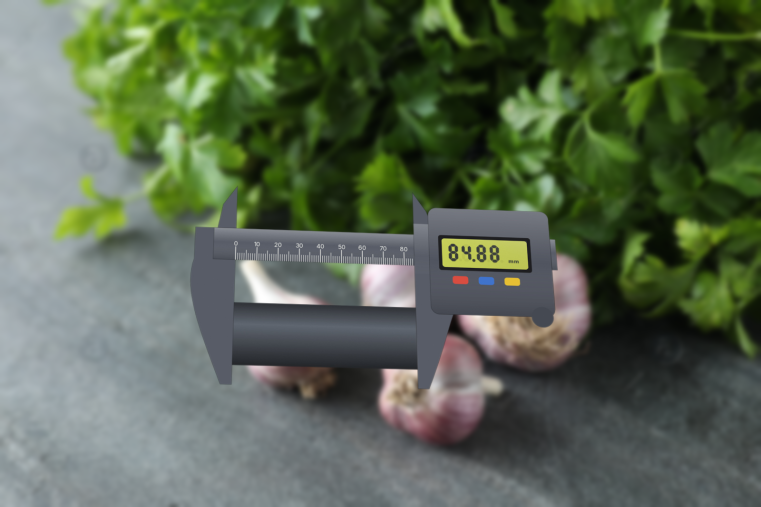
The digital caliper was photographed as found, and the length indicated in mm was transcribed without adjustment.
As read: 84.88 mm
